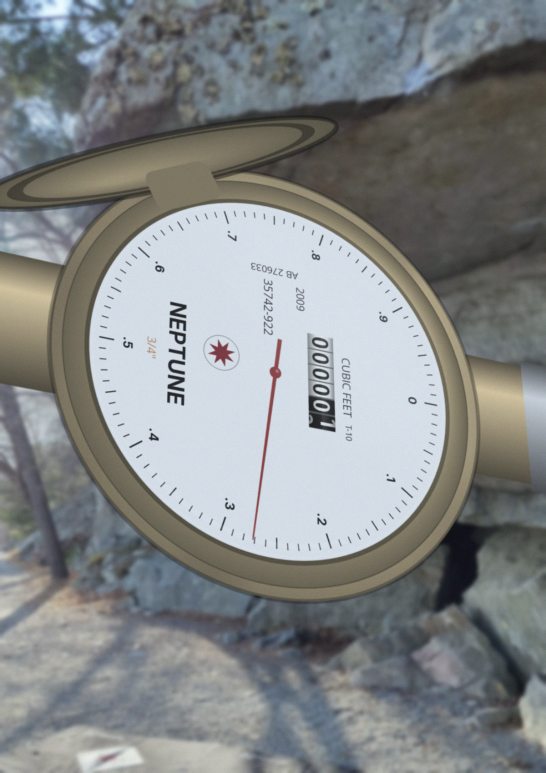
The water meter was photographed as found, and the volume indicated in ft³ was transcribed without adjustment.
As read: 1.27 ft³
